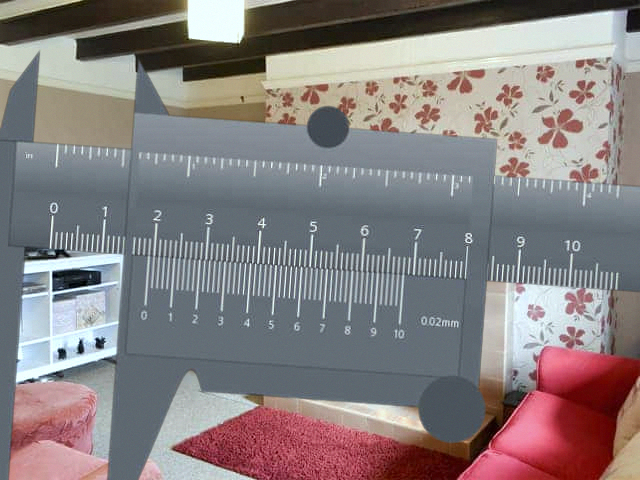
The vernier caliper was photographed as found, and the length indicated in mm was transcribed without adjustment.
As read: 19.0 mm
